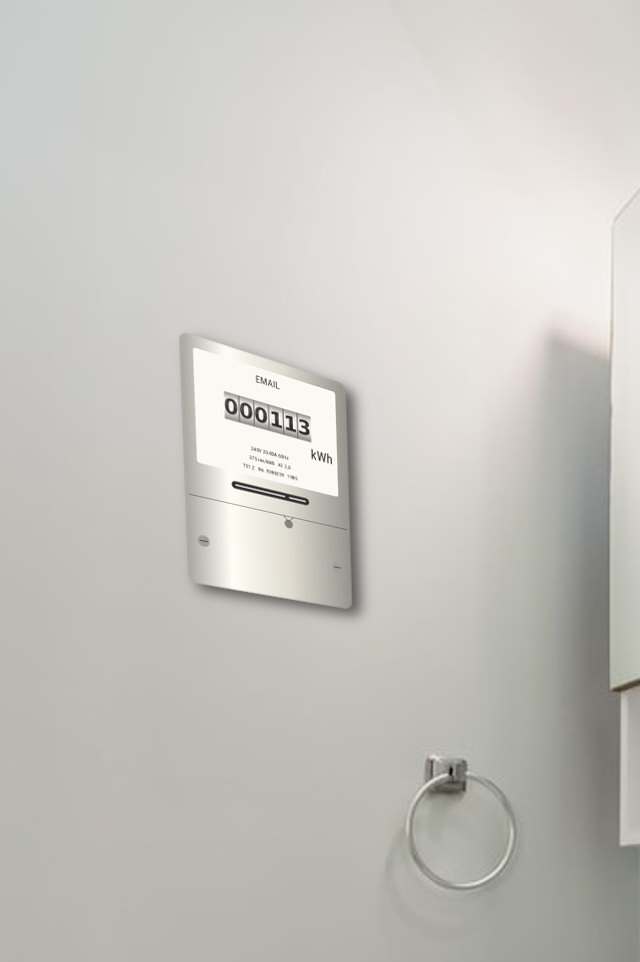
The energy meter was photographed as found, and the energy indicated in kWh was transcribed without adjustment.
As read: 113 kWh
